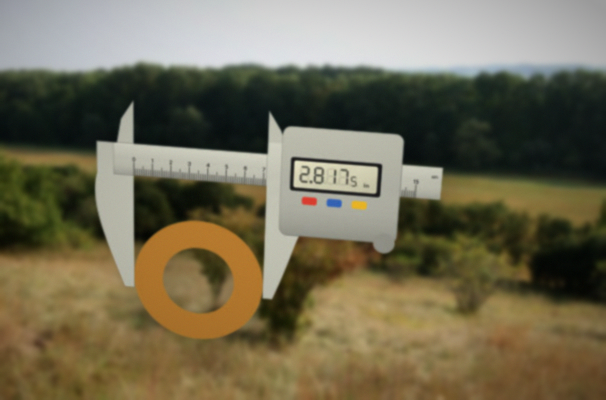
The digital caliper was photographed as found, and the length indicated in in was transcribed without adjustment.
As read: 2.8175 in
